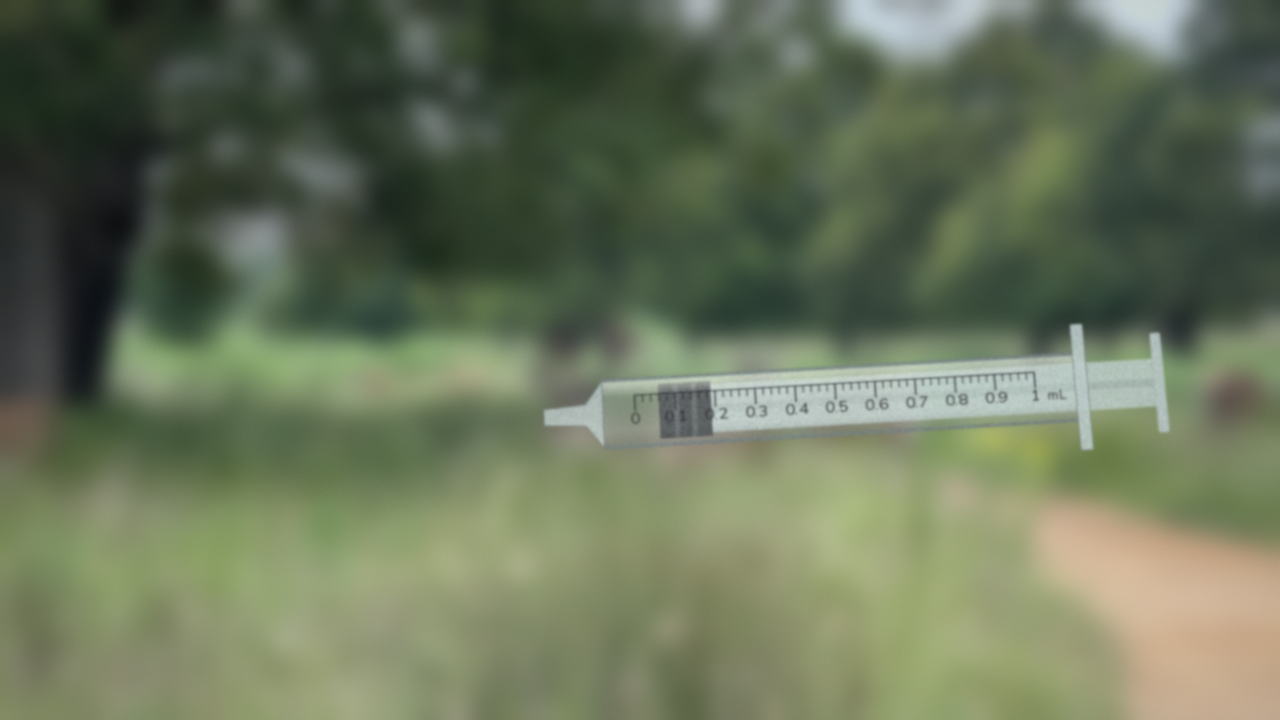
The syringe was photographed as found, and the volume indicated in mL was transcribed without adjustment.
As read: 0.06 mL
